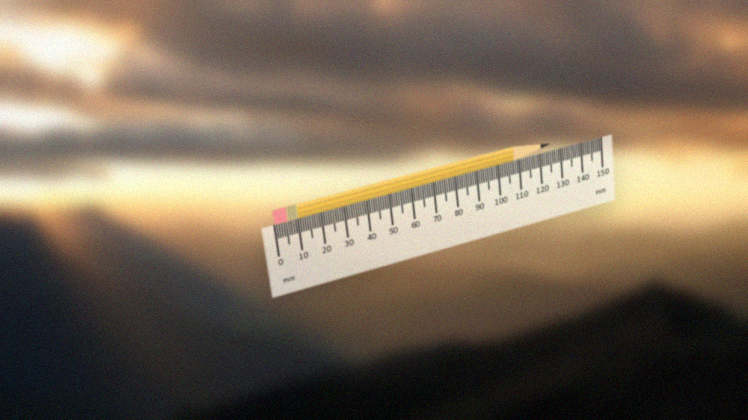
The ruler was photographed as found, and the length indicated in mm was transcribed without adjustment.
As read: 125 mm
